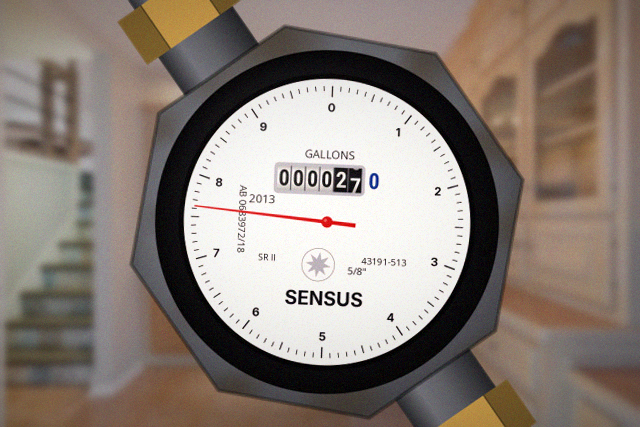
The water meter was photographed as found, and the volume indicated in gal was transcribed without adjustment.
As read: 267.6 gal
